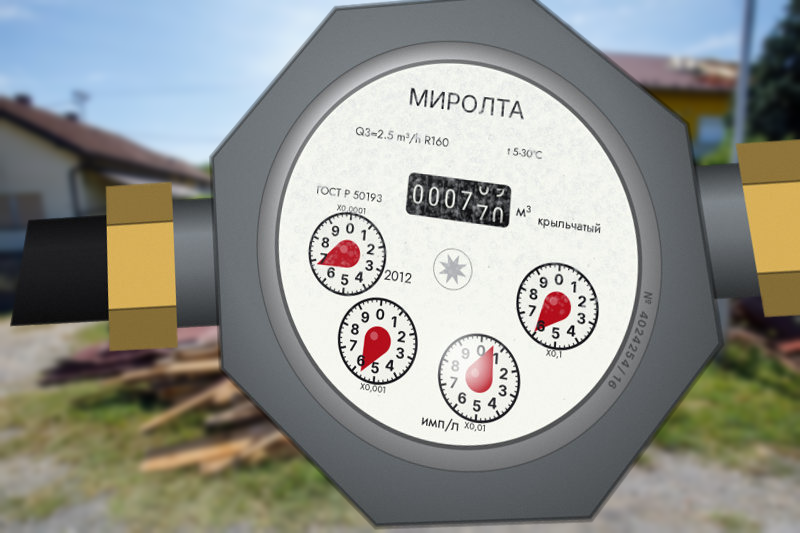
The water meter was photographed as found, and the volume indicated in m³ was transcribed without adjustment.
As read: 769.6056 m³
